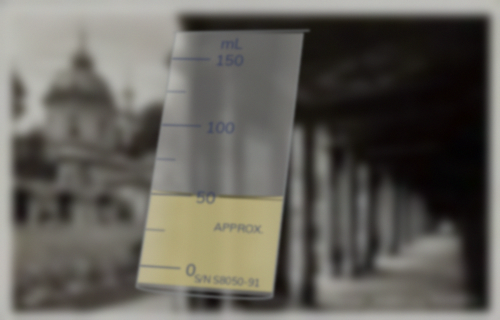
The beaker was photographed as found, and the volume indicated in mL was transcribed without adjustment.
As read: 50 mL
